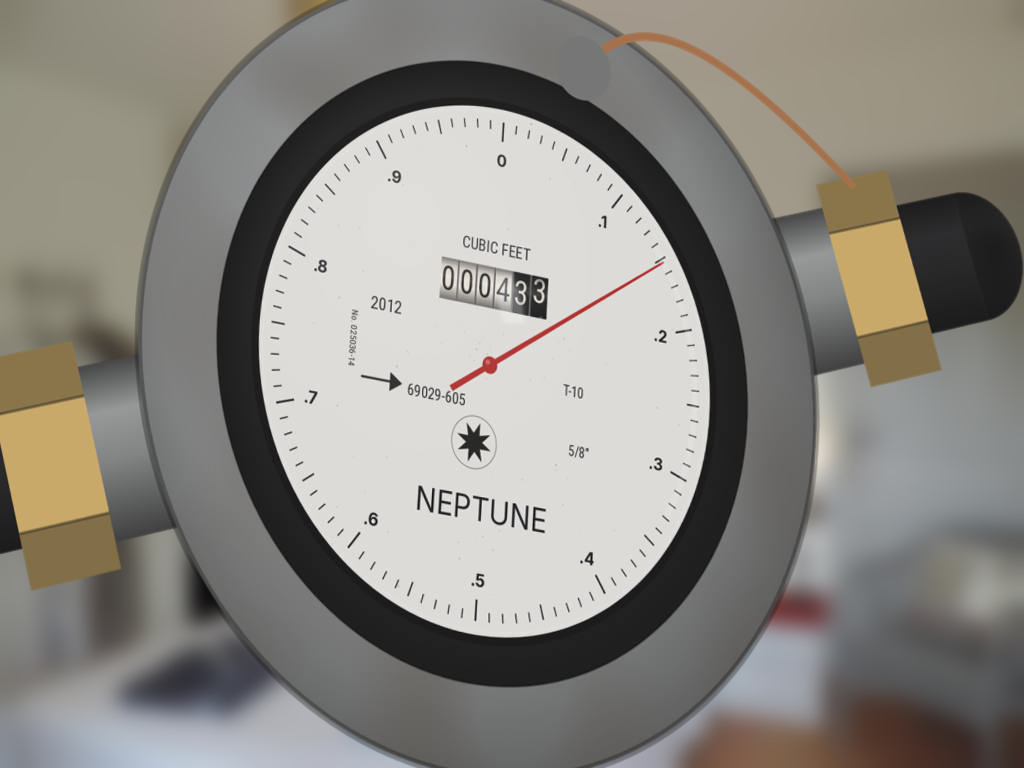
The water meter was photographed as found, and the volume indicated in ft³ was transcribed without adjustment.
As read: 433.15 ft³
